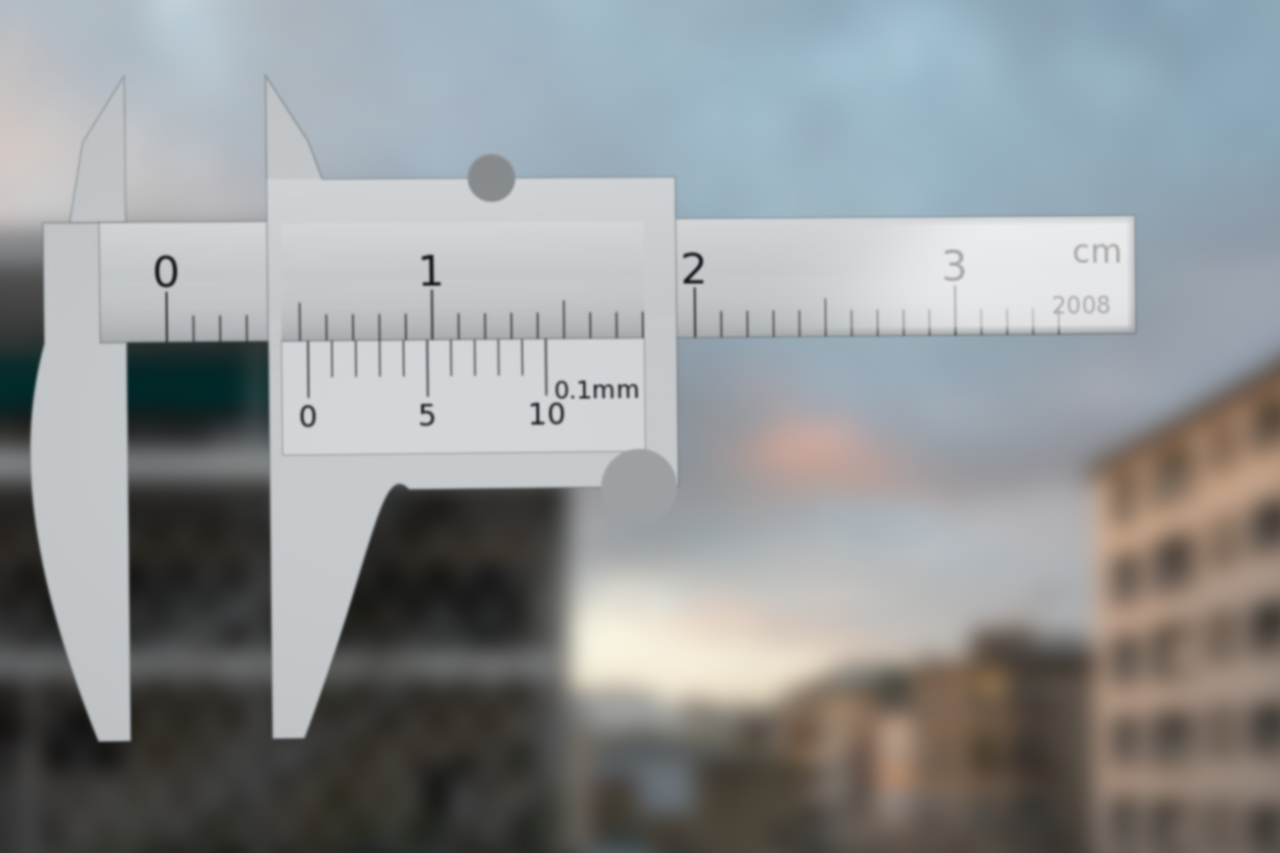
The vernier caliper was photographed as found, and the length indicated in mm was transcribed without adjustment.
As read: 5.3 mm
